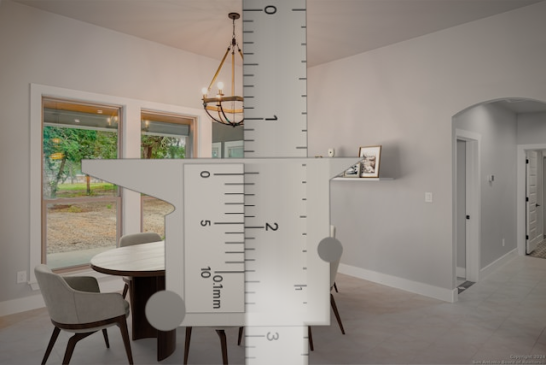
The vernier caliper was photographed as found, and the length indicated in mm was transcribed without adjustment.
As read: 15.1 mm
